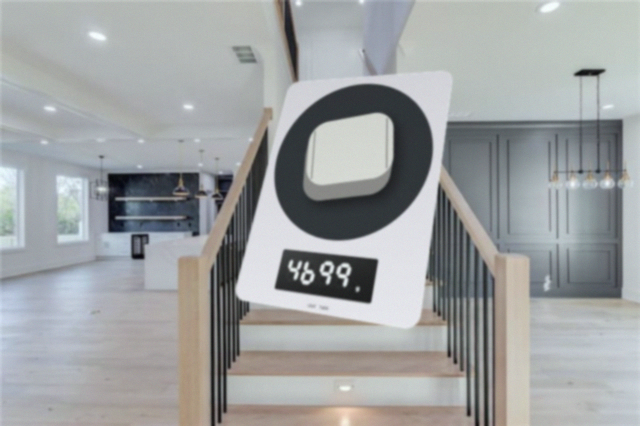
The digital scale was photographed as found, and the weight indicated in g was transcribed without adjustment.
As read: 4699 g
